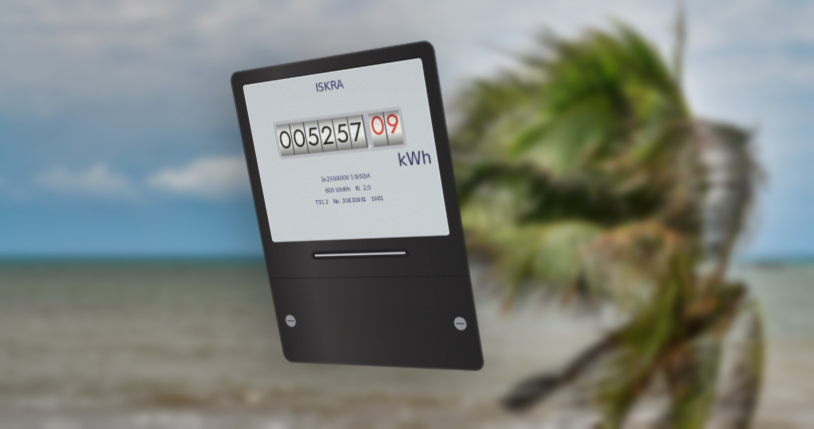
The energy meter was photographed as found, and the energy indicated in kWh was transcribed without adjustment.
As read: 5257.09 kWh
